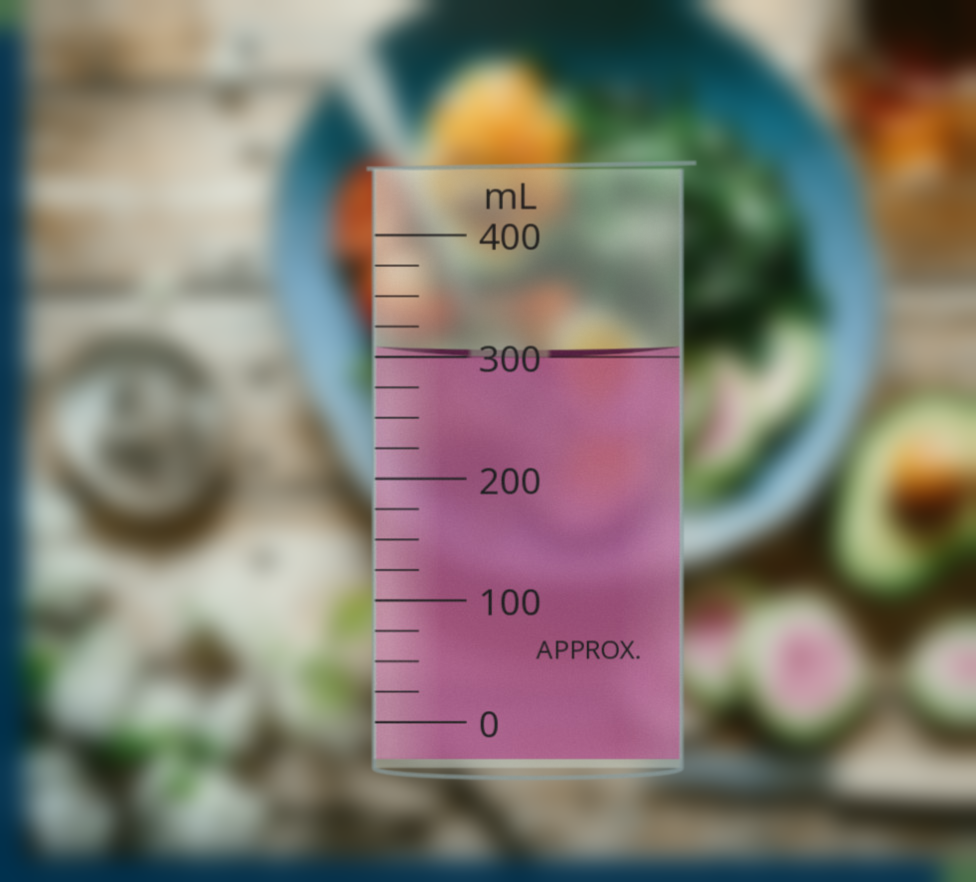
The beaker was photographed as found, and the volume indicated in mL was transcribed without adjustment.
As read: 300 mL
